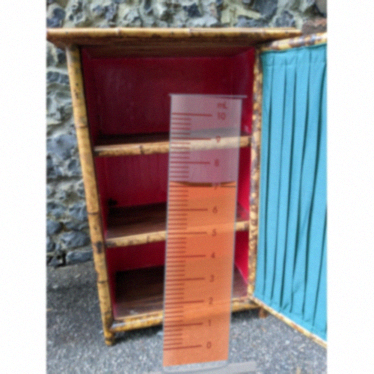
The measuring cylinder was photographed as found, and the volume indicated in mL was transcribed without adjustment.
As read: 7 mL
